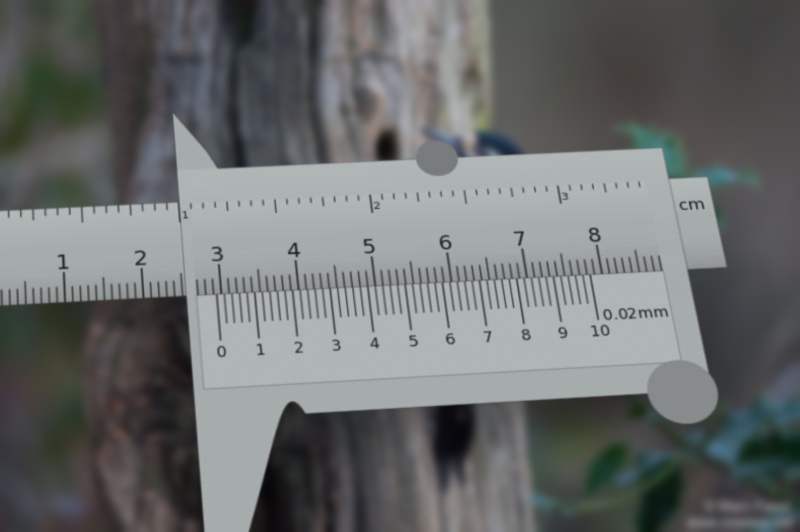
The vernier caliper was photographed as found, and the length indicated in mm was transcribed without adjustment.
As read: 29.4 mm
